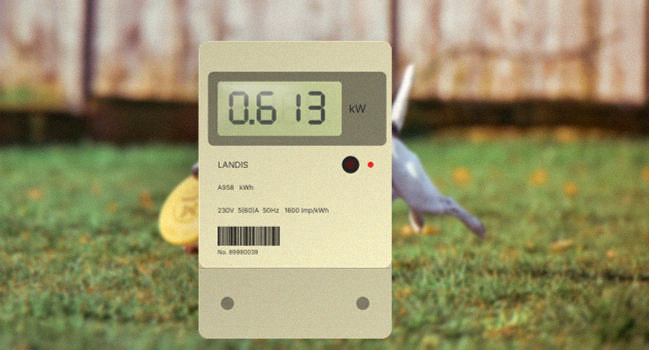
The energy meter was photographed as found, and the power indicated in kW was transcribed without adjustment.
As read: 0.613 kW
